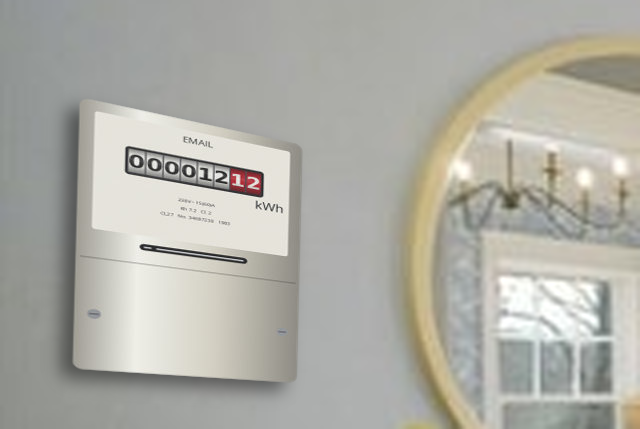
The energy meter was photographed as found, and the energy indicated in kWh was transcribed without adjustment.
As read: 12.12 kWh
